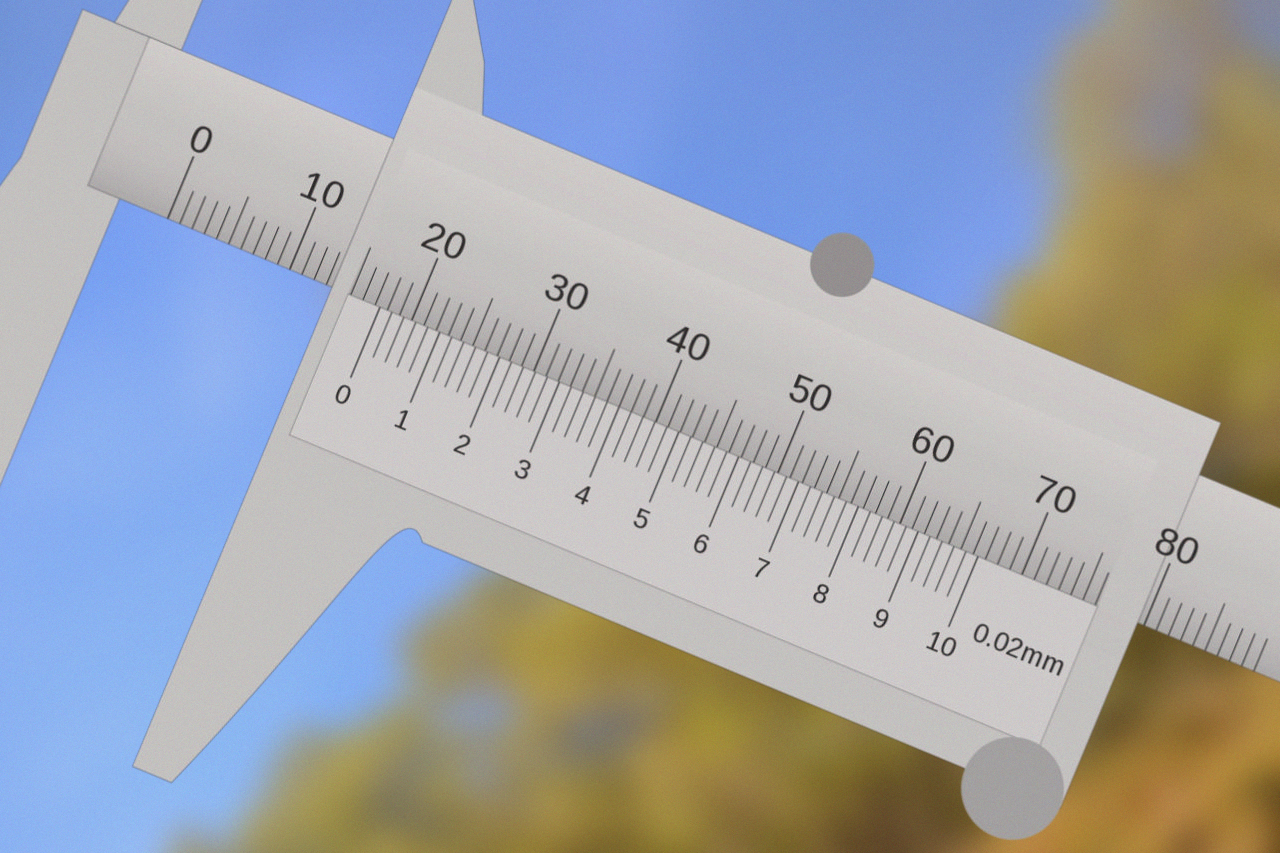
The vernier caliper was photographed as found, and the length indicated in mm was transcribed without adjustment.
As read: 17.4 mm
